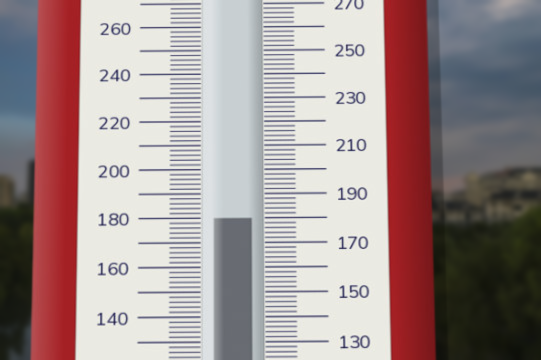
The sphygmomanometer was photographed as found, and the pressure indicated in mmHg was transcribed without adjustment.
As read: 180 mmHg
